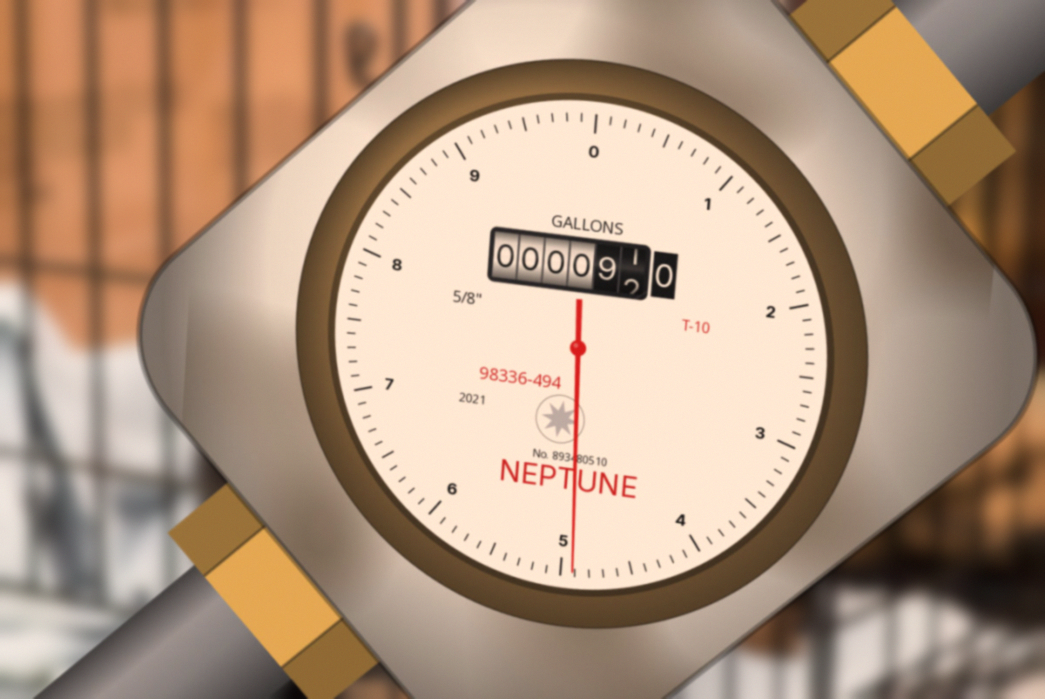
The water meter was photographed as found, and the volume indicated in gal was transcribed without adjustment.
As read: 914.9 gal
